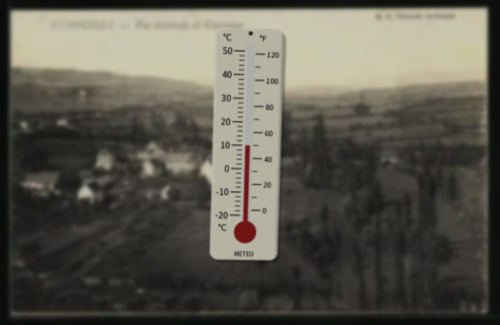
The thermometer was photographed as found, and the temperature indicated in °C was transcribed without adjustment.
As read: 10 °C
